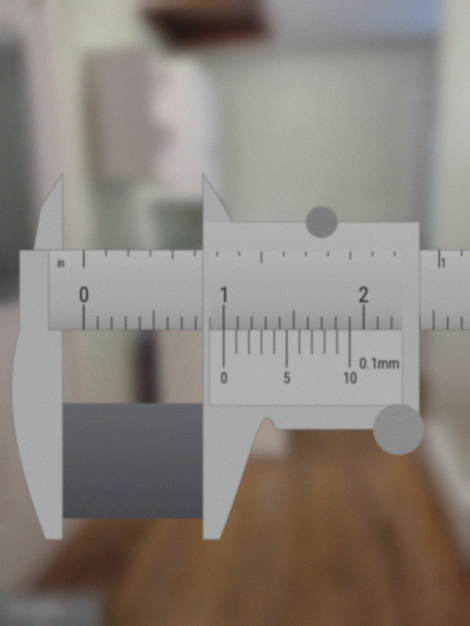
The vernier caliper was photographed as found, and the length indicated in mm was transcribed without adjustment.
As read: 10.0 mm
